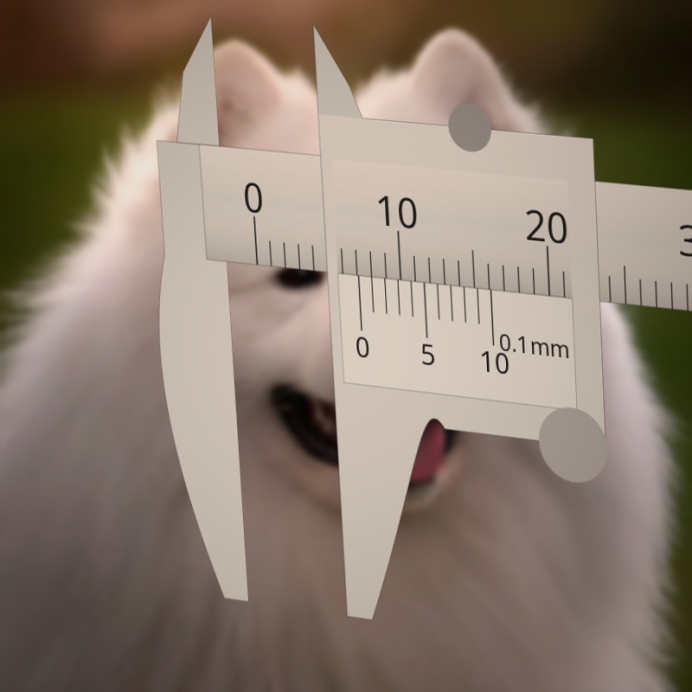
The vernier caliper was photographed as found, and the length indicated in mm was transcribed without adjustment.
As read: 7.1 mm
